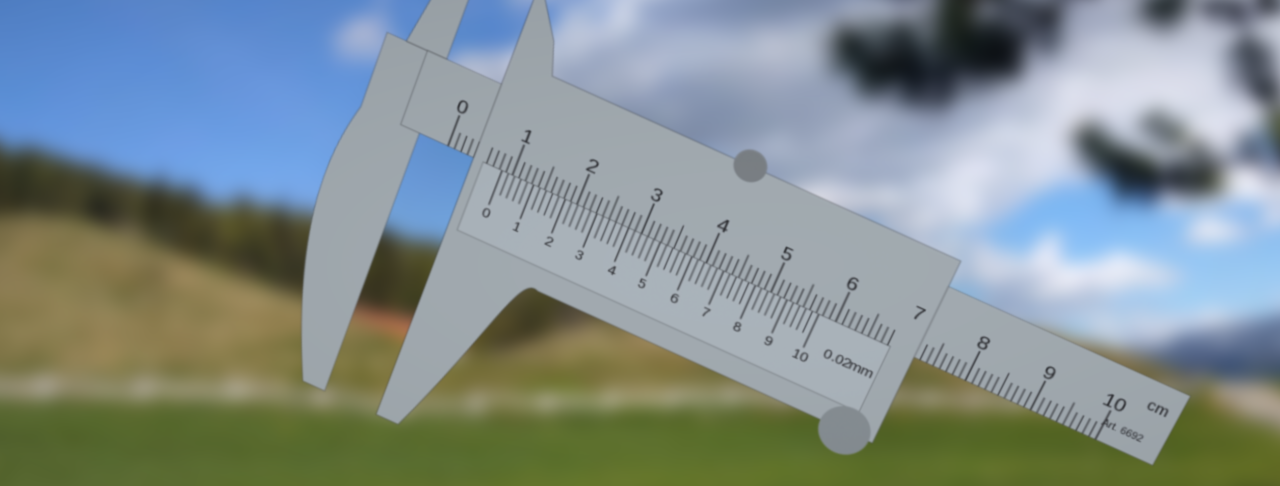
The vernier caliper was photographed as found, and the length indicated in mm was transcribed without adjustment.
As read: 8.4 mm
